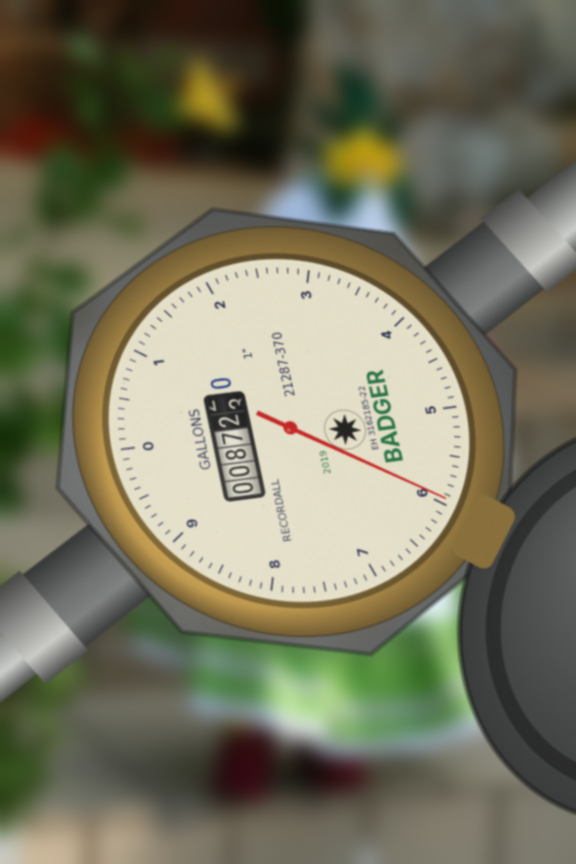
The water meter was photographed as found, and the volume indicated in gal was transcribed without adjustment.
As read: 87225.9 gal
